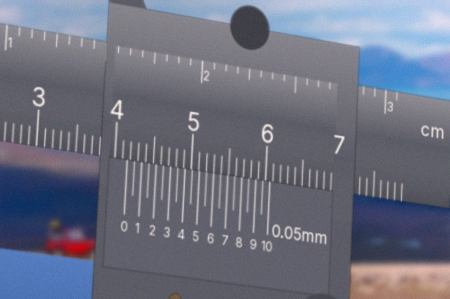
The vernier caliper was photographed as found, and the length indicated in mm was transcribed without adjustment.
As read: 41.6 mm
